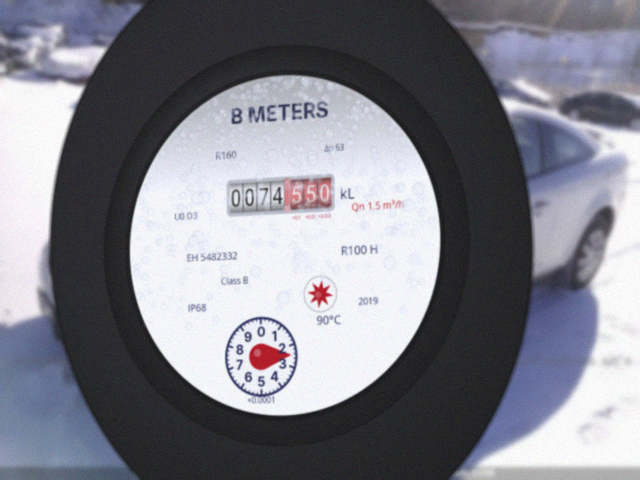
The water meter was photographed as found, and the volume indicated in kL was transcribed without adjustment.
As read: 74.5502 kL
